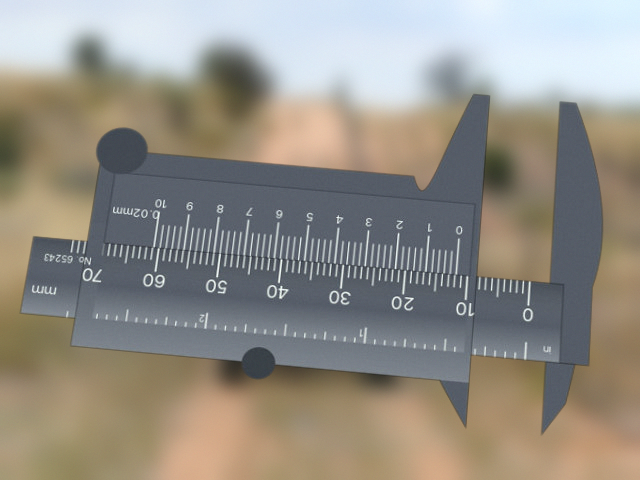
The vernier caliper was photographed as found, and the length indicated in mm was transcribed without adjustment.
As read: 11.8 mm
